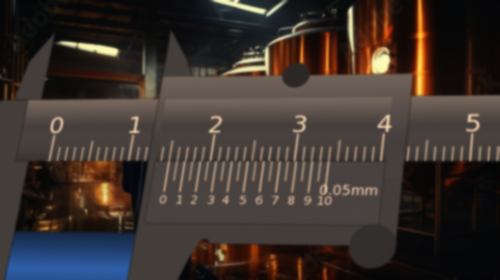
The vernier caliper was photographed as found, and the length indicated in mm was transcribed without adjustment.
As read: 15.0 mm
